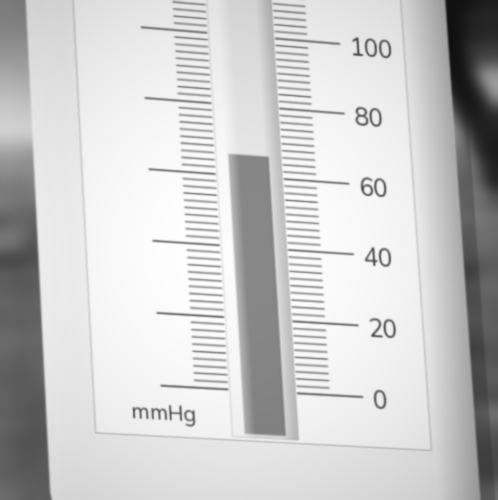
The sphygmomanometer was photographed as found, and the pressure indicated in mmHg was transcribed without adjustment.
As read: 66 mmHg
